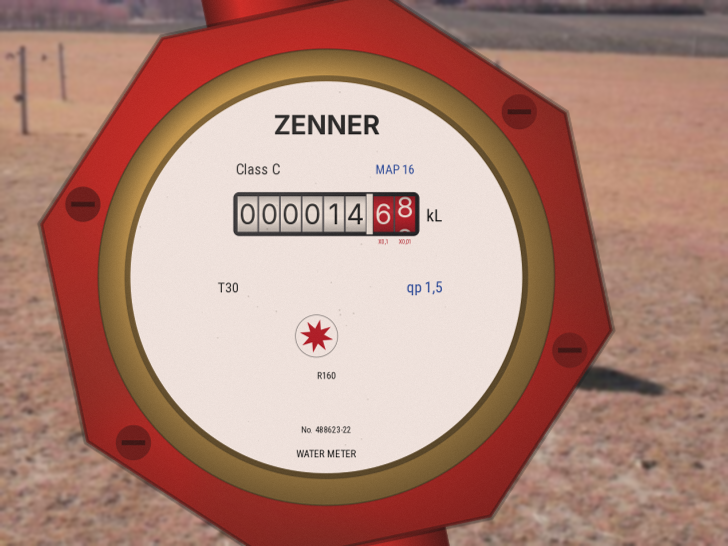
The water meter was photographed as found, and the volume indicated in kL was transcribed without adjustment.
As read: 14.68 kL
